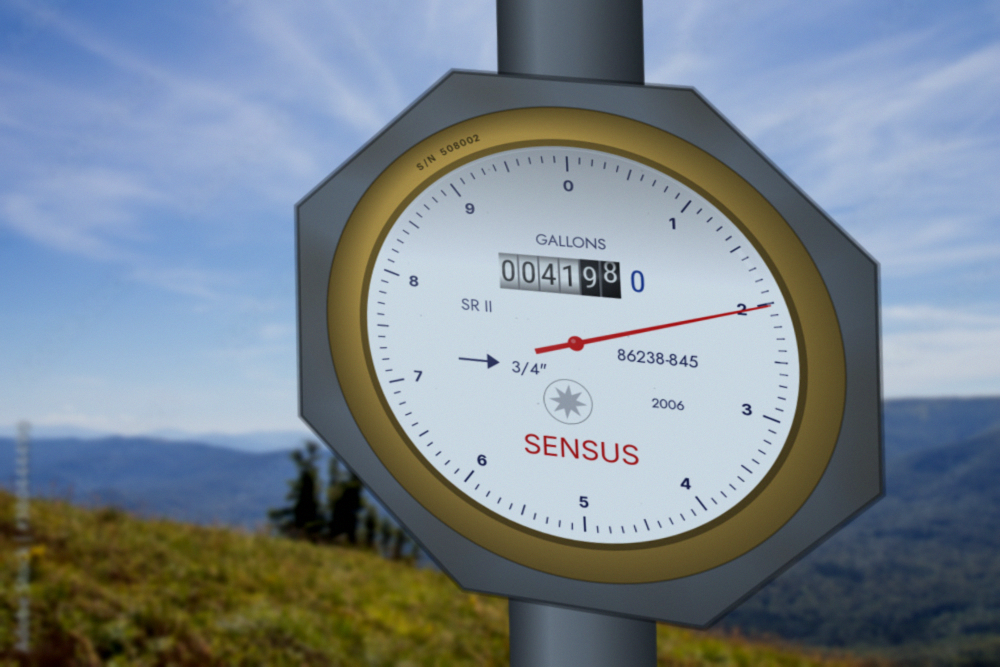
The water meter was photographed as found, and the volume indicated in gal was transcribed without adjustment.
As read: 41982.0 gal
